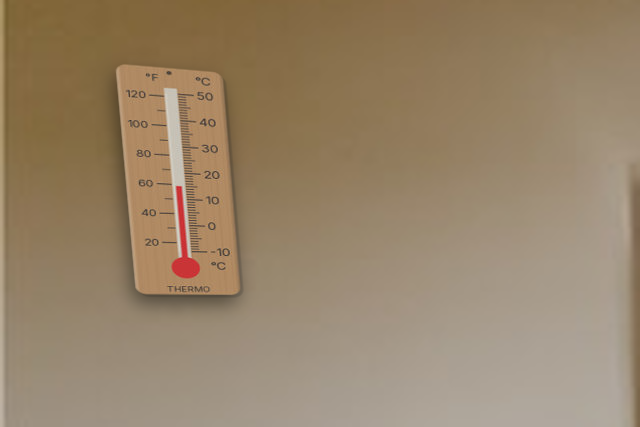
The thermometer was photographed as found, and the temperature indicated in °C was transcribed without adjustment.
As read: 15 °C
